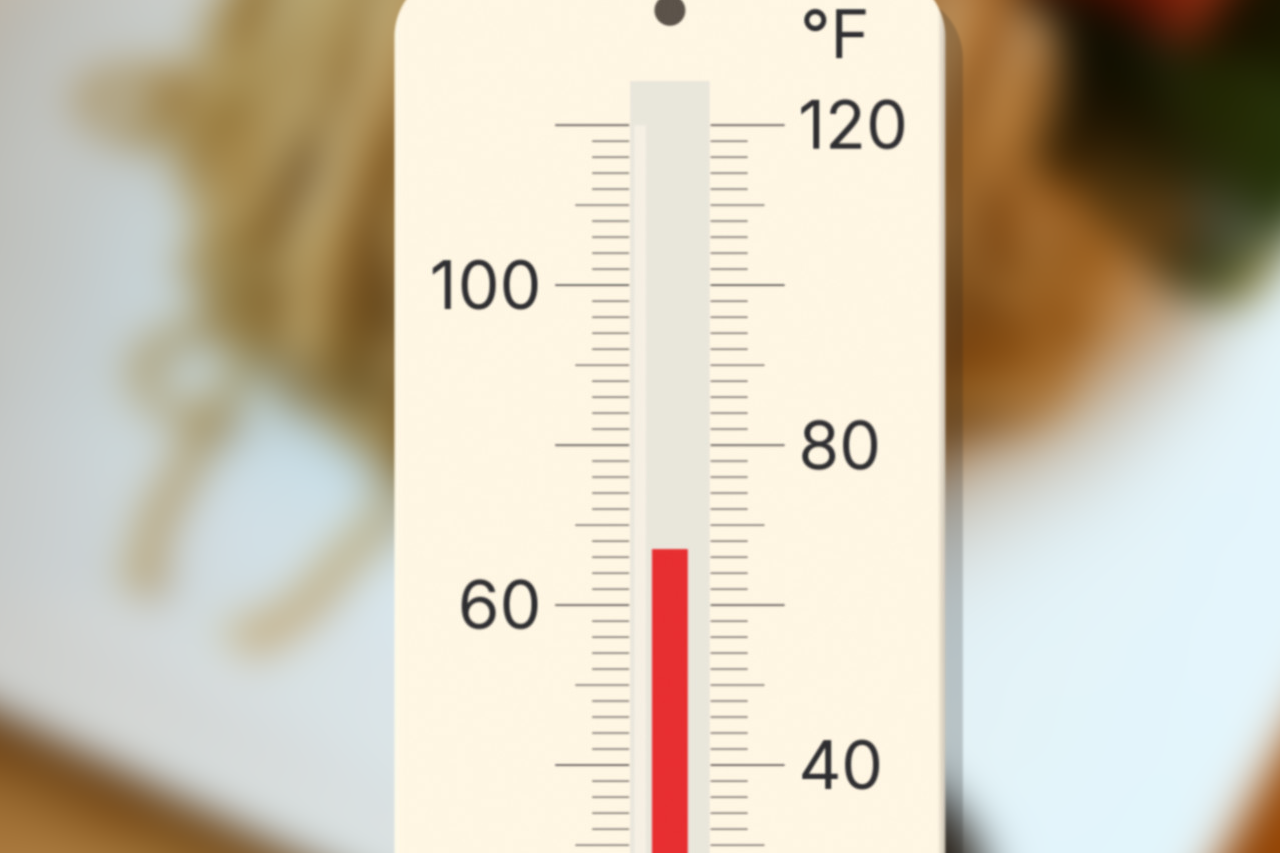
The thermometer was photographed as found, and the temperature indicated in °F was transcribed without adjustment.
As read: 67 °F
